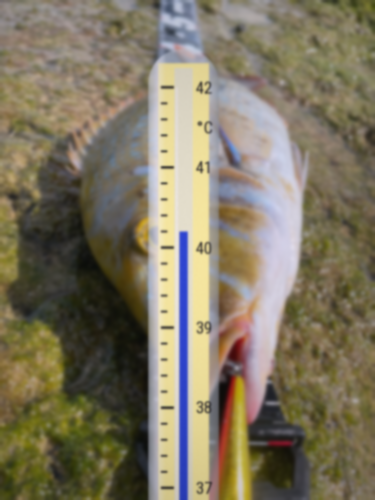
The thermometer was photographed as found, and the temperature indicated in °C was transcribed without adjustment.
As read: 40.2 °C
